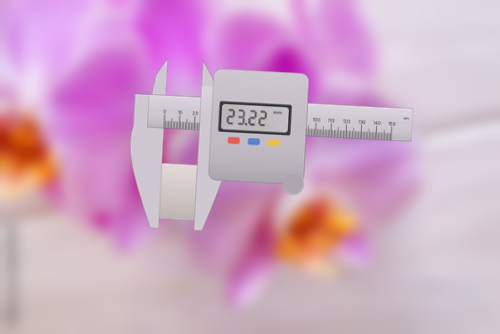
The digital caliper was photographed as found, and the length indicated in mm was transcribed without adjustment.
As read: 23.22 mm
